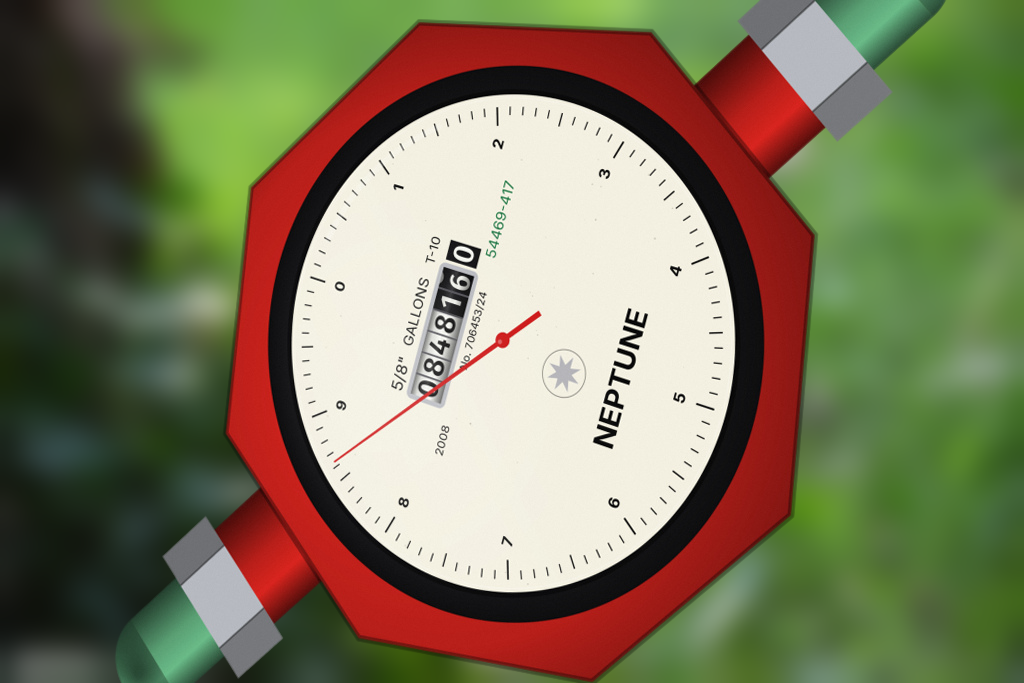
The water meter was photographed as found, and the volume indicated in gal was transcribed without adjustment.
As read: 848158.6 gal
